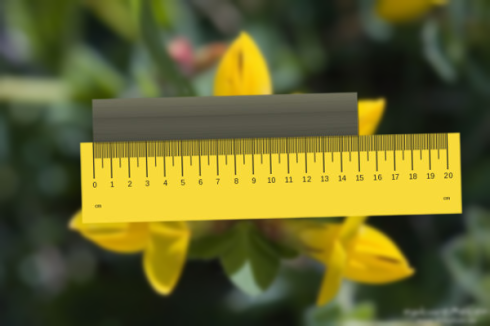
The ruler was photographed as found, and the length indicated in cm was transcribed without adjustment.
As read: 15 cm
